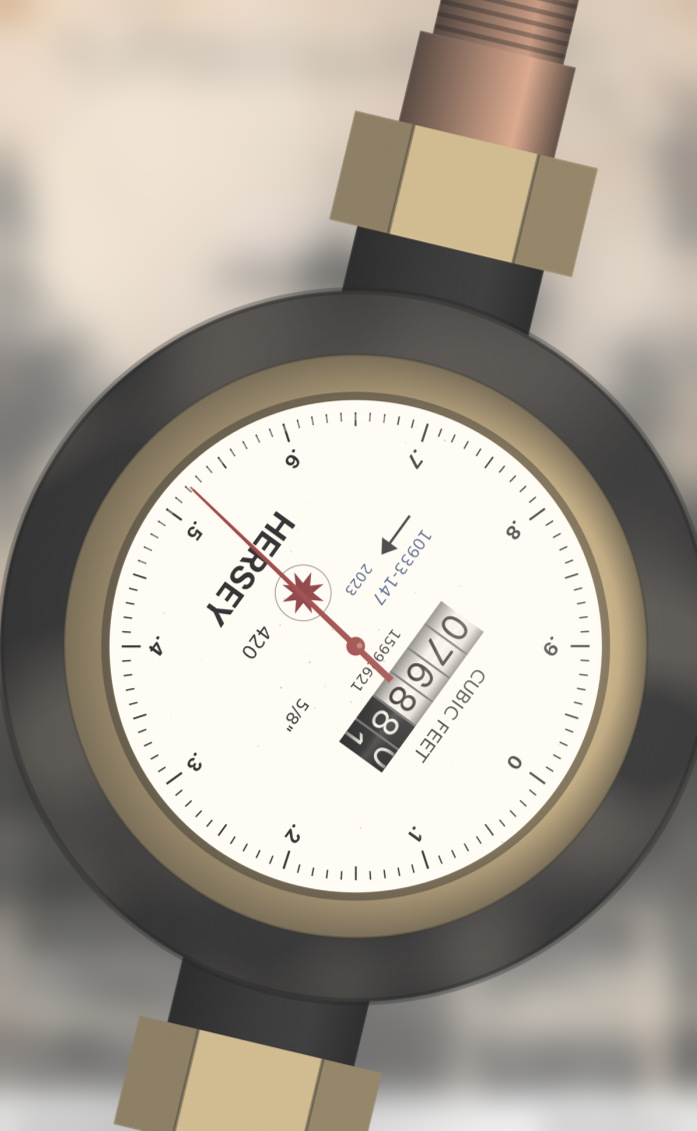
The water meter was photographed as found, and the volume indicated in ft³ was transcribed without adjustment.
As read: 76880.52 ft³
